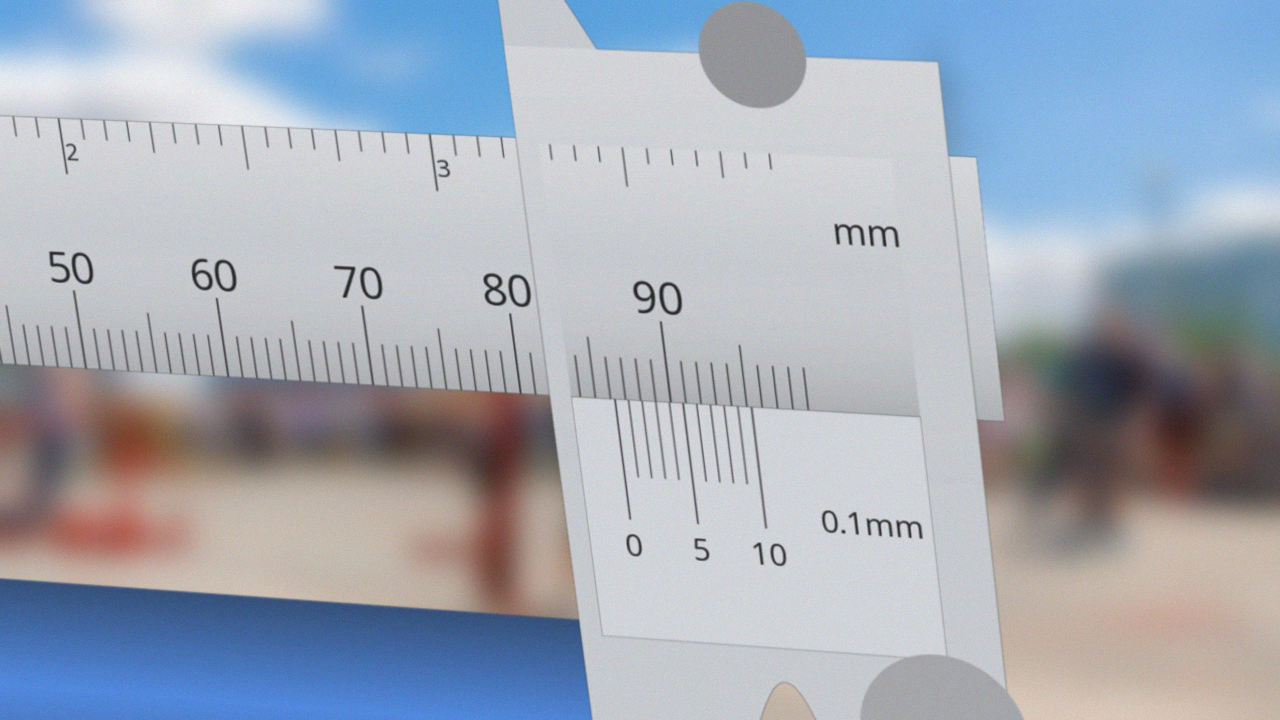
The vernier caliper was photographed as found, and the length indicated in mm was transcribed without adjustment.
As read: 86.3 mm
